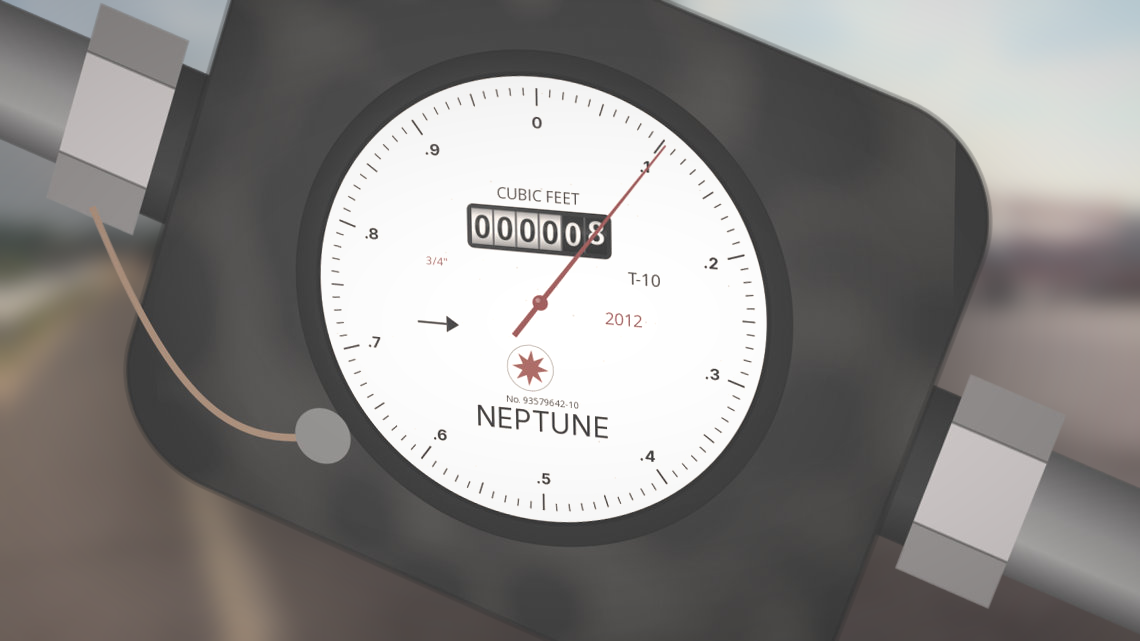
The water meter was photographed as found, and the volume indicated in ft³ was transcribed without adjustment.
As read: 8.10 ft³
